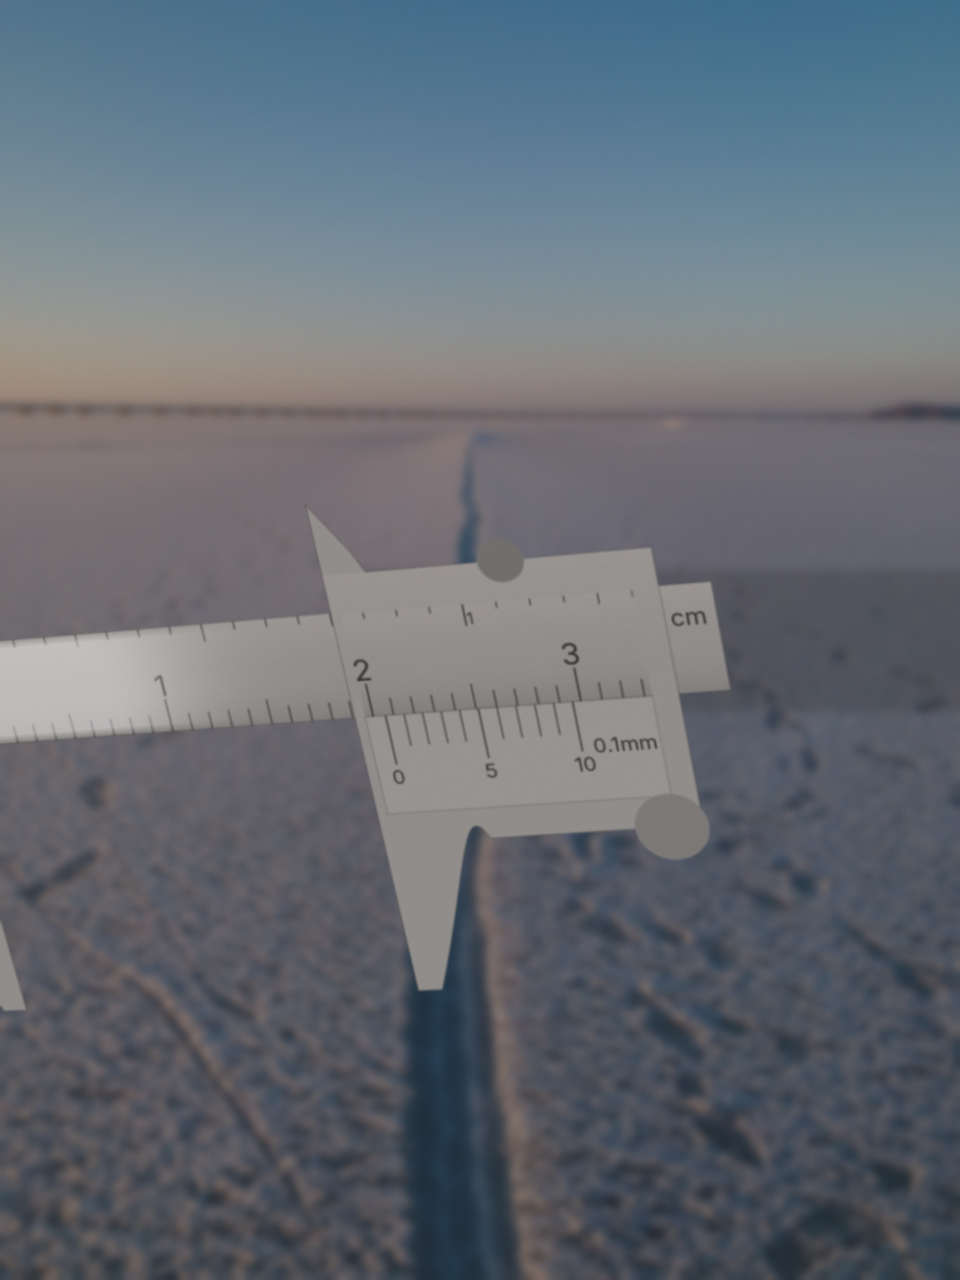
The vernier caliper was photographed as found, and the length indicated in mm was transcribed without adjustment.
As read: 20.6 mm
